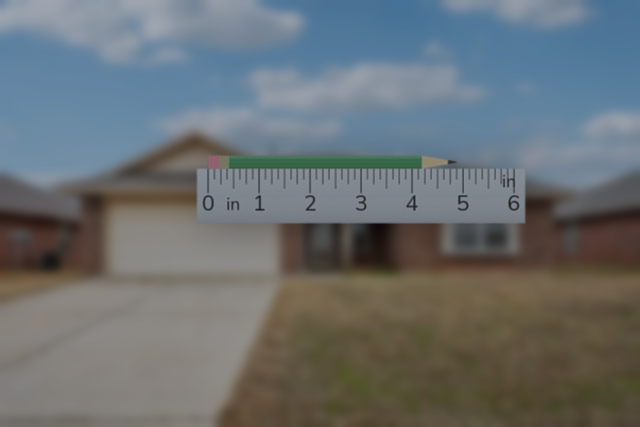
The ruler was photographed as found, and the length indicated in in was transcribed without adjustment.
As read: 4.875 in
